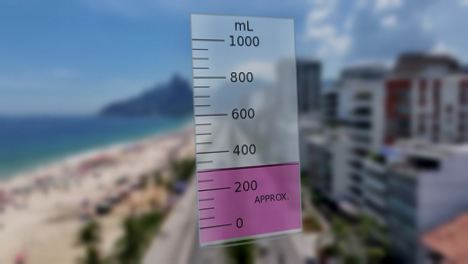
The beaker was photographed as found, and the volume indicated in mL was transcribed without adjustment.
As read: 300 mL
